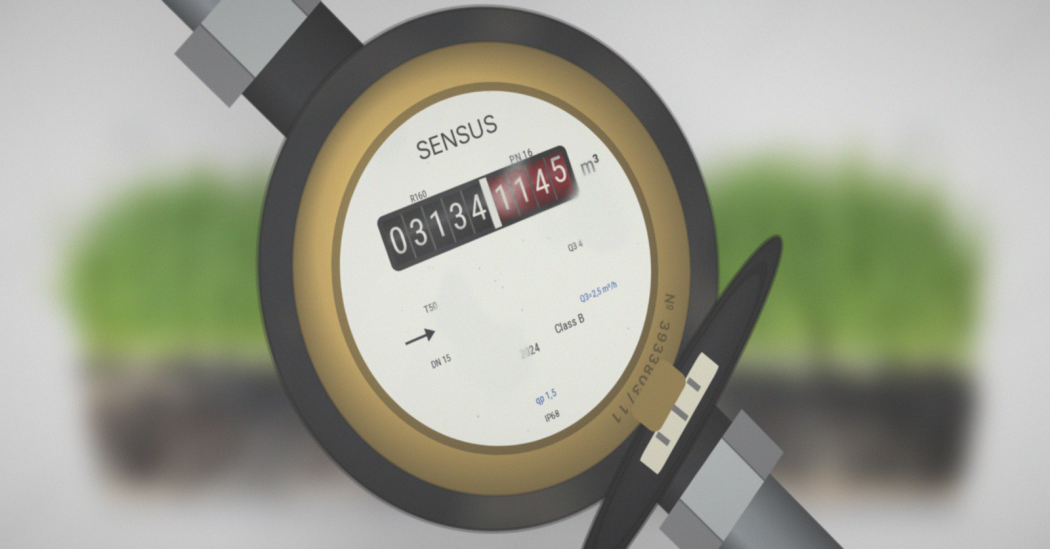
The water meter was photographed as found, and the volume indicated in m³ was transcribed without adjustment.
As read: 3134.1145 m³
